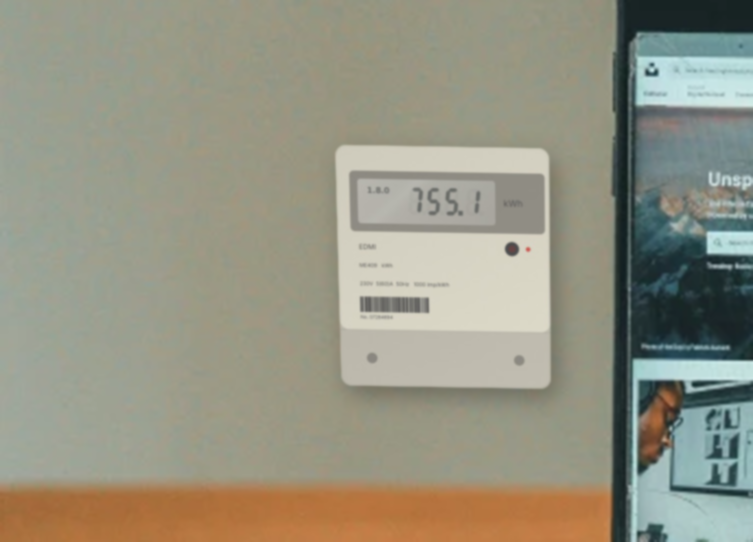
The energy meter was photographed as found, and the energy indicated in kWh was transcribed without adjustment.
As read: 755.1 kWh
